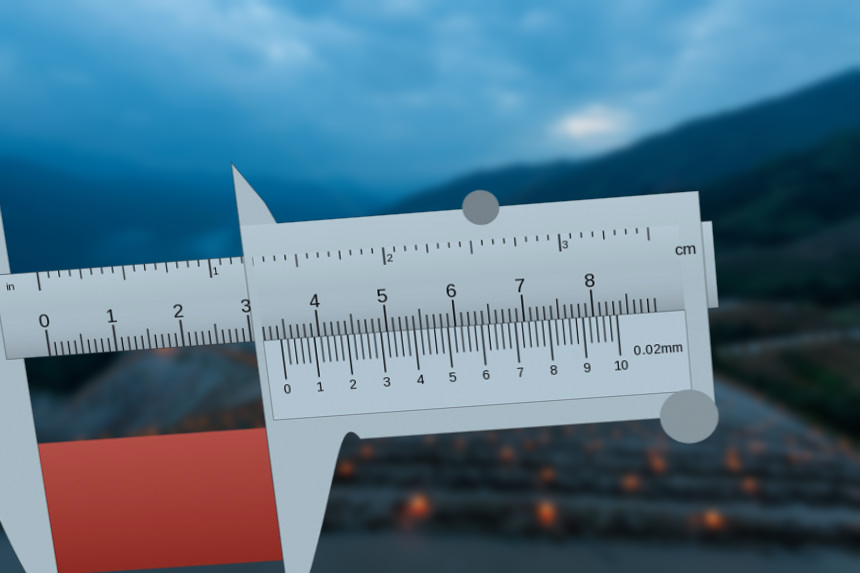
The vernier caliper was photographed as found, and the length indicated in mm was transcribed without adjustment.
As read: 34.4 mm
